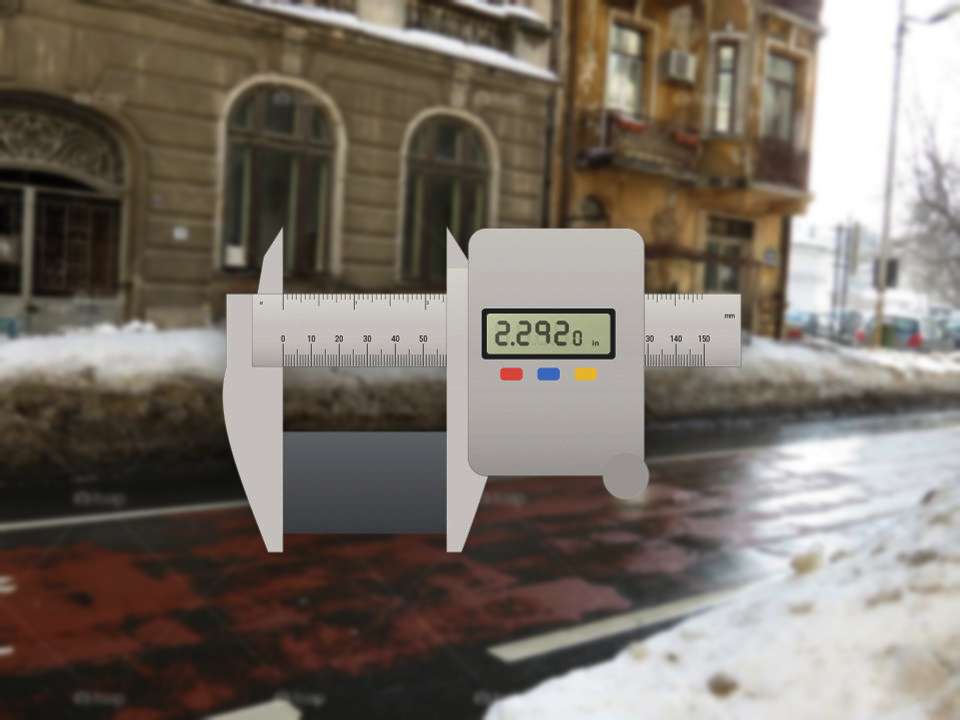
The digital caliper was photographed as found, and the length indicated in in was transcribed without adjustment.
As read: 2.2920 in
